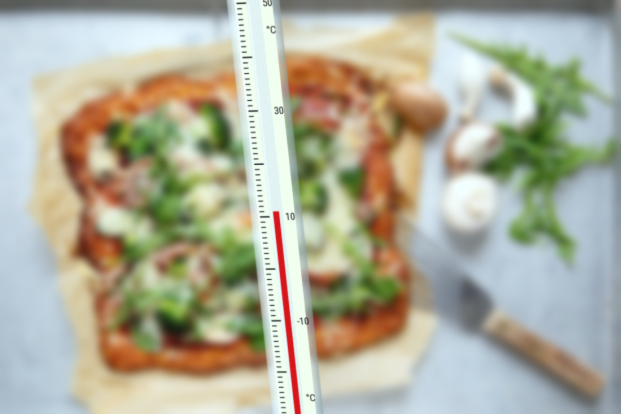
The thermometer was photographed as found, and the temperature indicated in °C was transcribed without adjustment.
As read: 11 °C
